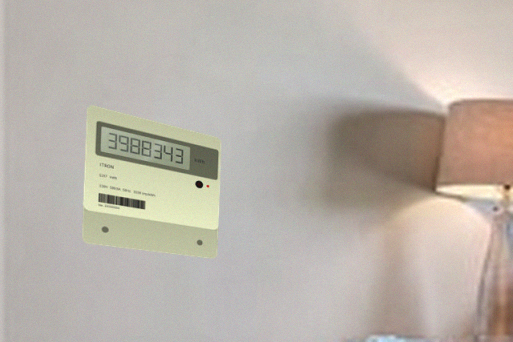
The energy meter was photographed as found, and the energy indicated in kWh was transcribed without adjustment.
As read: 3988343 kWh
